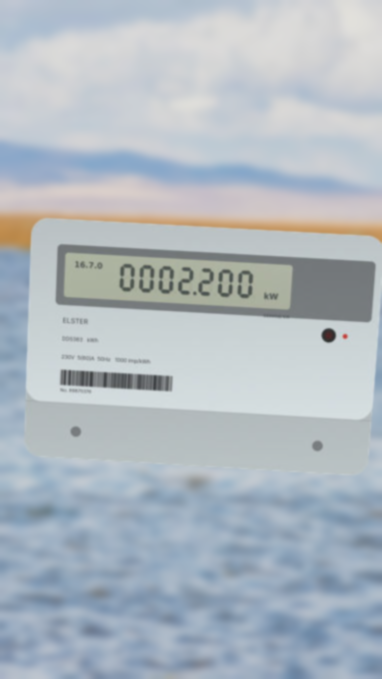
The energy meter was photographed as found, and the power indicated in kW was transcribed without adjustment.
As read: 2.200 kW
